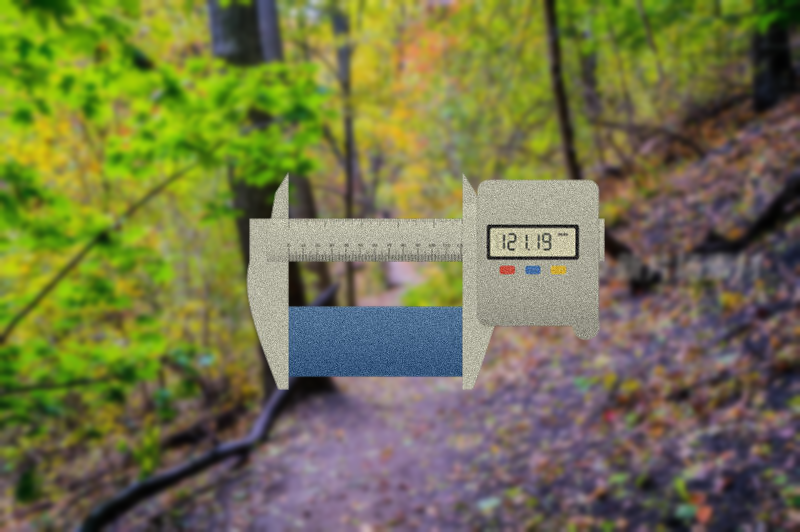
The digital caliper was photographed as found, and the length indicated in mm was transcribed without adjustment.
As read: 121.19 mm
